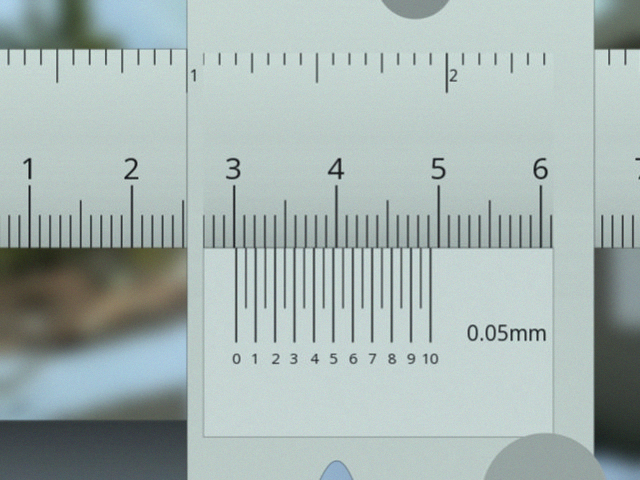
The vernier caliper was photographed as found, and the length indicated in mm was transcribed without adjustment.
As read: 30.2 mm
